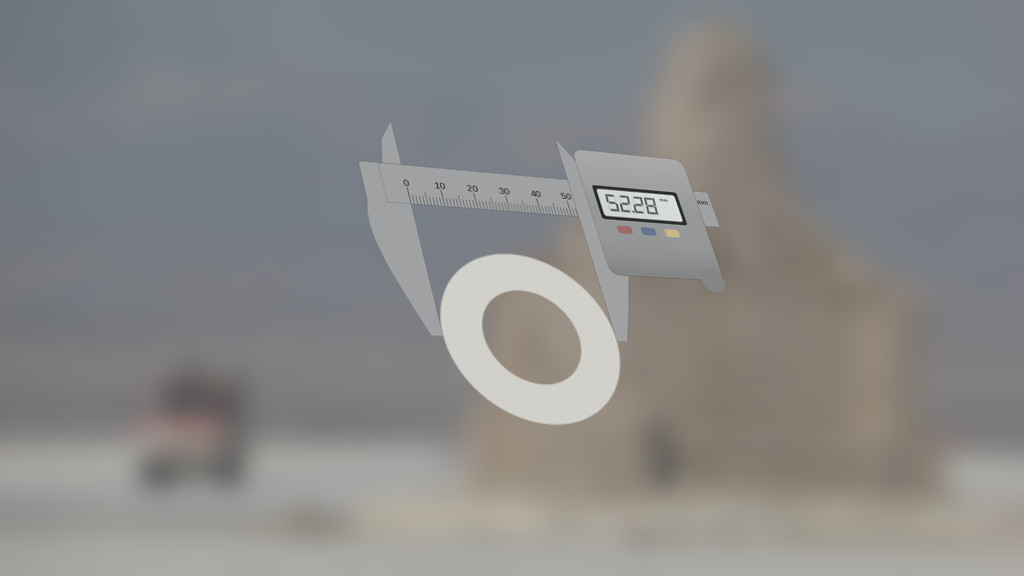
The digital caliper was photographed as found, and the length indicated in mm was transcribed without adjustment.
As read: 52.28 mm
